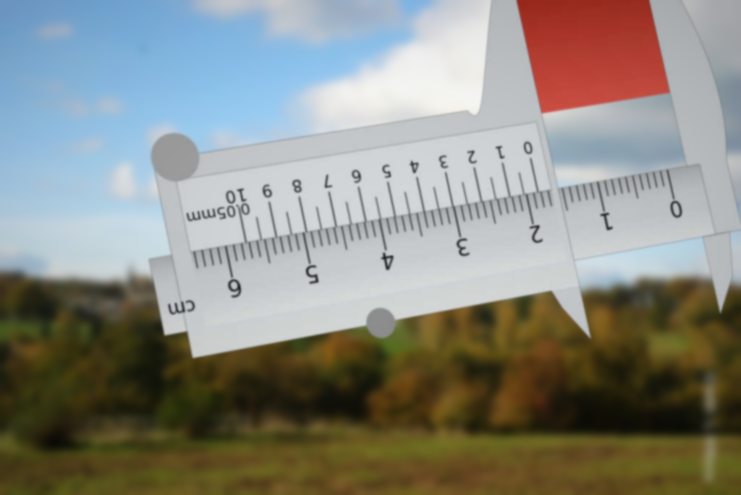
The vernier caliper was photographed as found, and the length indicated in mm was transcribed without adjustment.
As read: 18.4 mm
